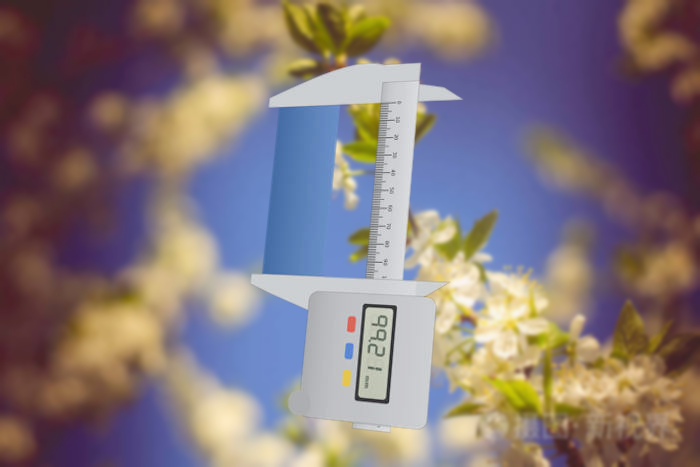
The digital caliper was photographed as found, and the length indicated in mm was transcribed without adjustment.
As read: 99.21 mm
